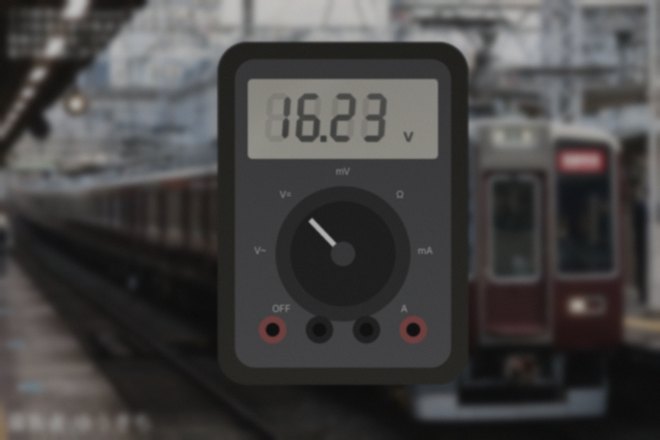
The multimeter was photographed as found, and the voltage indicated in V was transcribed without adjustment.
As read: 16.23 V
